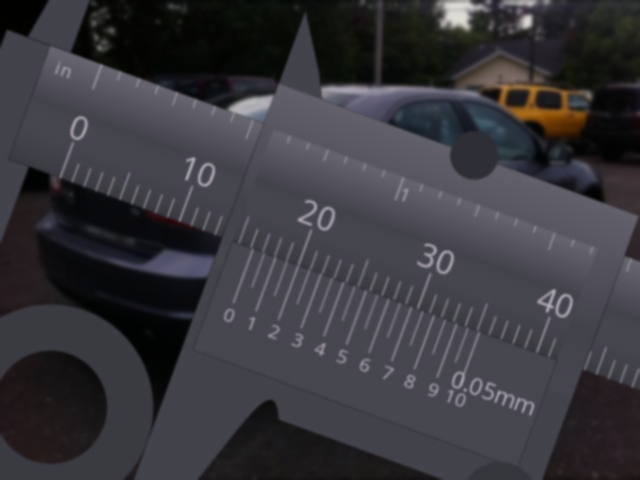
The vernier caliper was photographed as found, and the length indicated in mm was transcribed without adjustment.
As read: 16.2 mm
